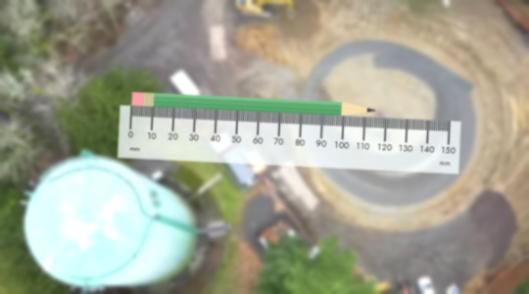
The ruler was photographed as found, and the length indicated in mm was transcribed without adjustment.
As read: 115 mm
